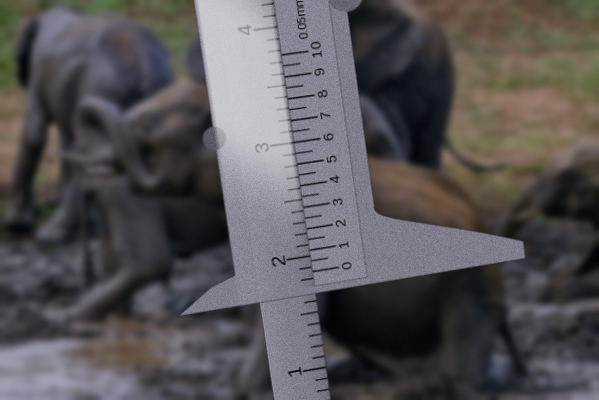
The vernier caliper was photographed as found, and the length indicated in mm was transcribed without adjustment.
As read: 18.6 mm
